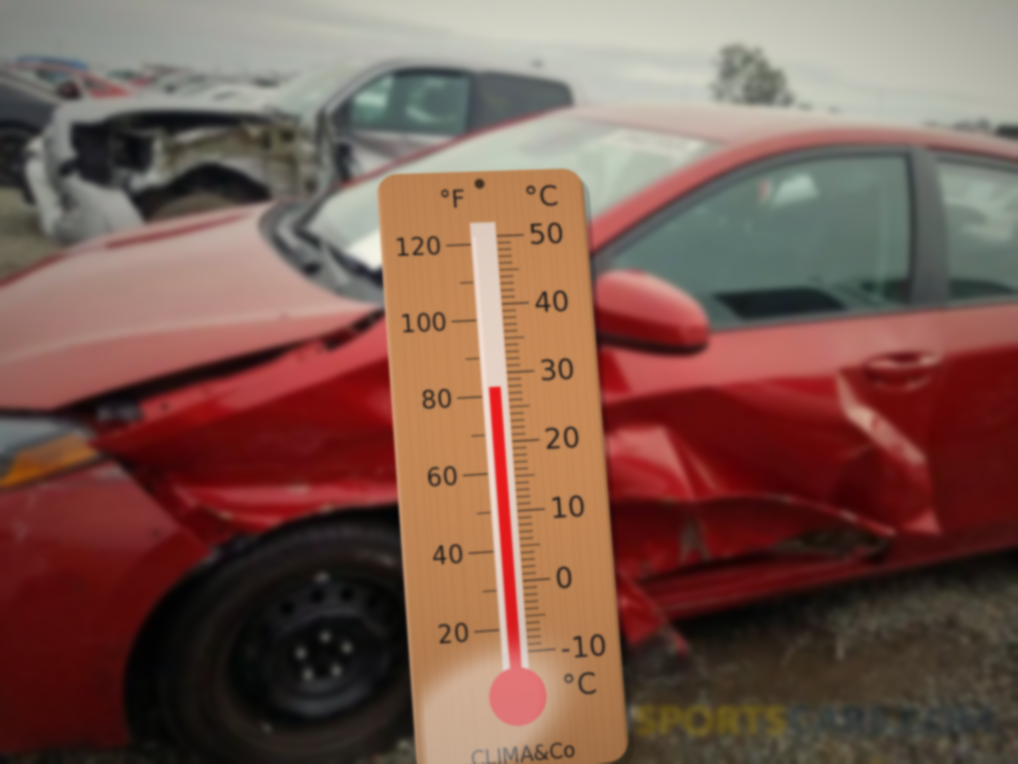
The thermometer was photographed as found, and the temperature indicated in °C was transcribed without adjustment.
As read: 28 °C
